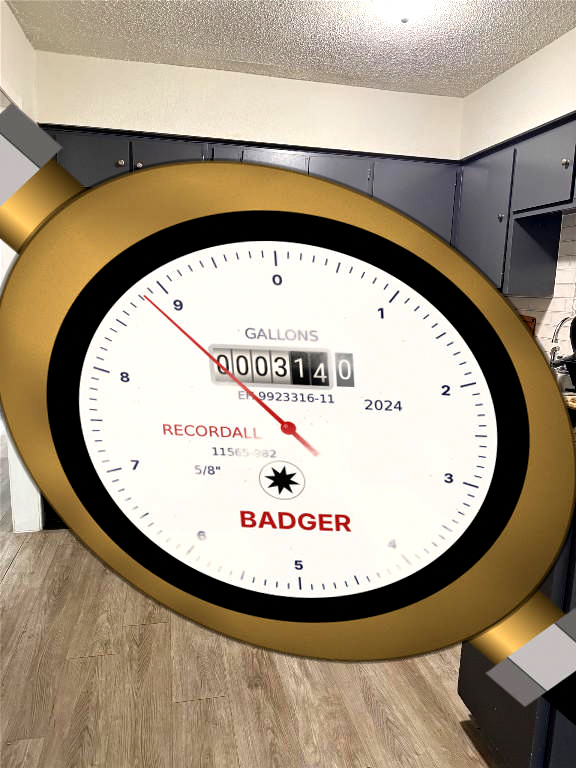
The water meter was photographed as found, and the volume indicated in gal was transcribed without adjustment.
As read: 3138.8 gal
